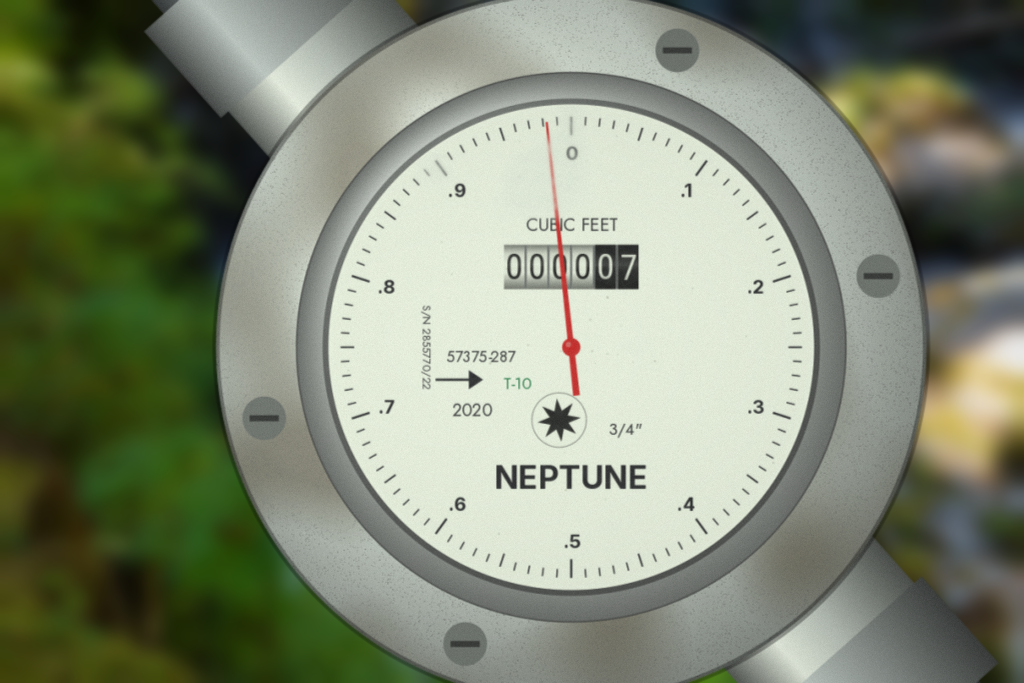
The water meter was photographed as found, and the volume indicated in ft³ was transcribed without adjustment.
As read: 6.98 ft³
